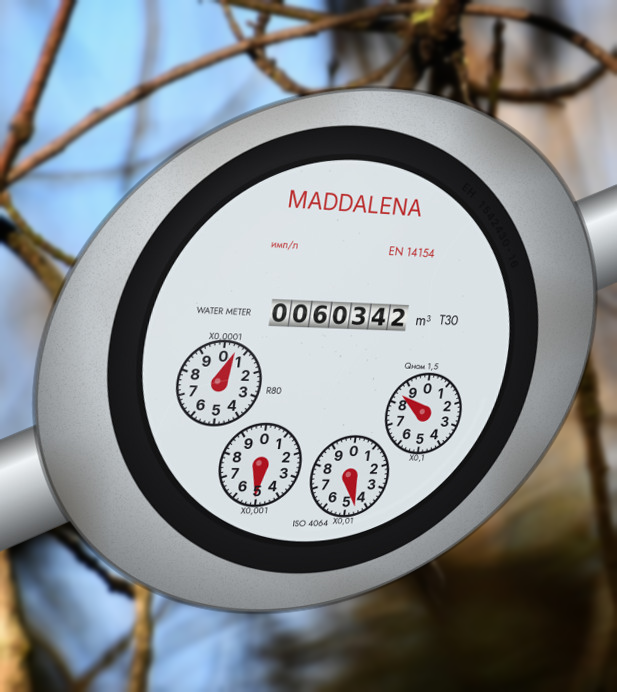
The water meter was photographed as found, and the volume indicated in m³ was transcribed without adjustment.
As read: 60342.8450 m³
